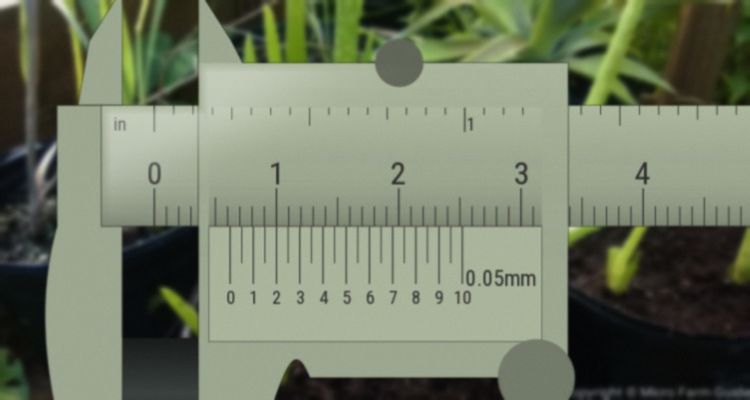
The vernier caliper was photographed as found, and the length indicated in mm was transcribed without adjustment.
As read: 6.2 mm
